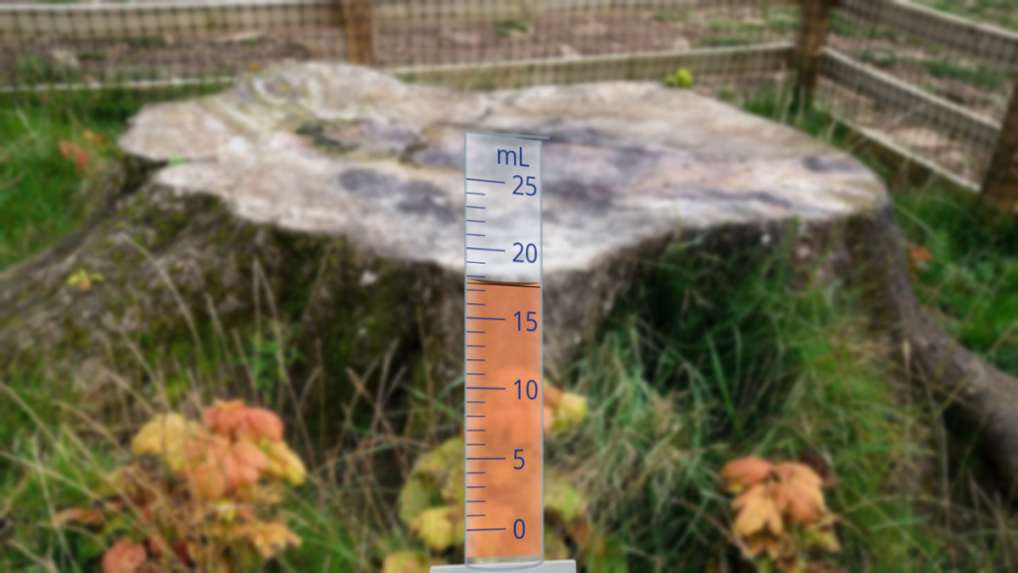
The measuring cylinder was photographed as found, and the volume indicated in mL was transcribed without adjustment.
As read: 17.5 mL
